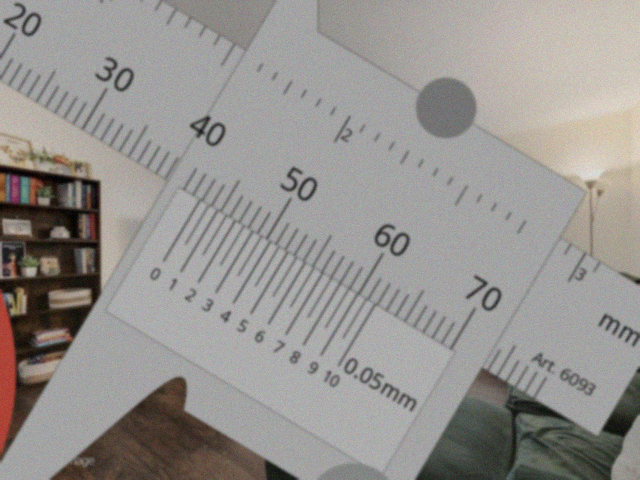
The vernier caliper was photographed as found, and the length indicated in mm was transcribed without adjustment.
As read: 42.8 mm
